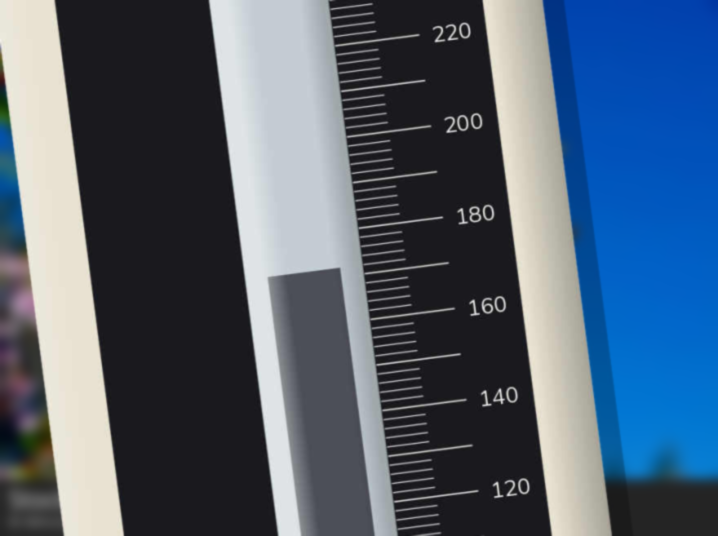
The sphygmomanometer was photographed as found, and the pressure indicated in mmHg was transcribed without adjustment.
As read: 172 mmHg
